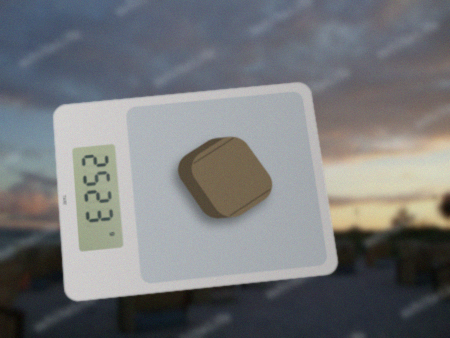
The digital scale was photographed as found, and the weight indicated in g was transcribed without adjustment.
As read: 2523 g
